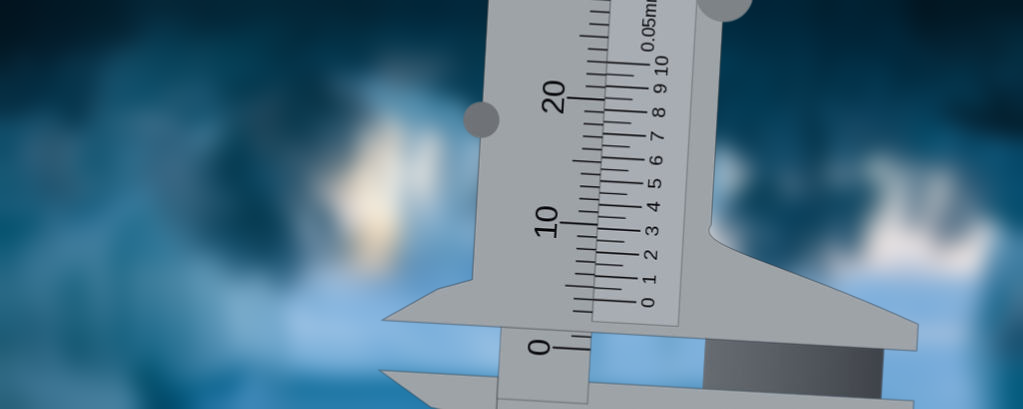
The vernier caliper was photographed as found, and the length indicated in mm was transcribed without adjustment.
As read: 4.0 mm
